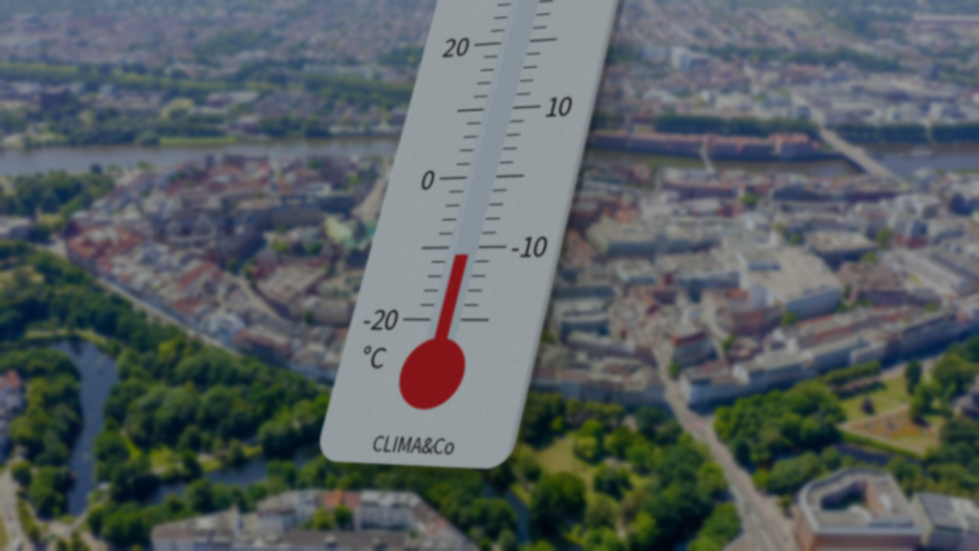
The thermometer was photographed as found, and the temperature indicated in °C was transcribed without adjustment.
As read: -11 °C
